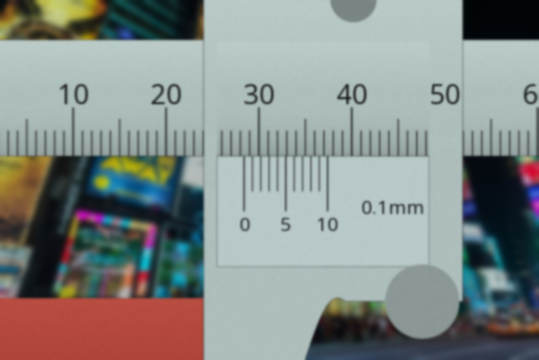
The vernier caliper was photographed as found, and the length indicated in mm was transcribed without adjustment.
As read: 28.4 mm
